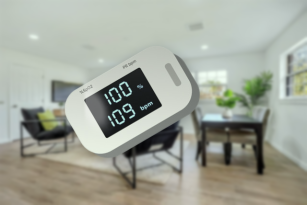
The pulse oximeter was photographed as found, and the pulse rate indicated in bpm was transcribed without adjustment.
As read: 109 bpm
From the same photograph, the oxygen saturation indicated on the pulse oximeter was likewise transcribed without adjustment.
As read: 100 %
